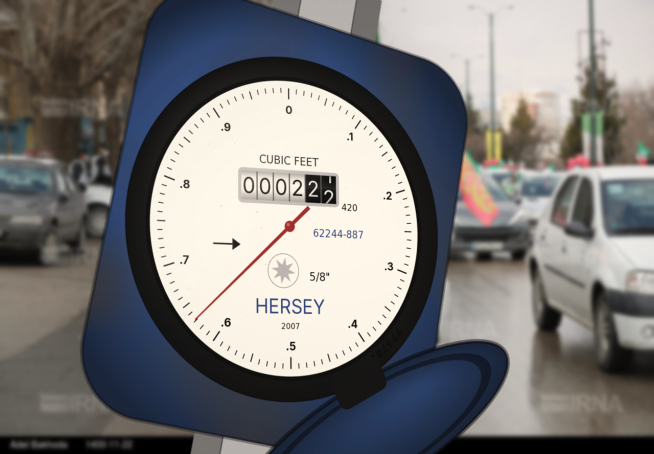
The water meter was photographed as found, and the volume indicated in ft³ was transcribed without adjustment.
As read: 221.63 ft³
